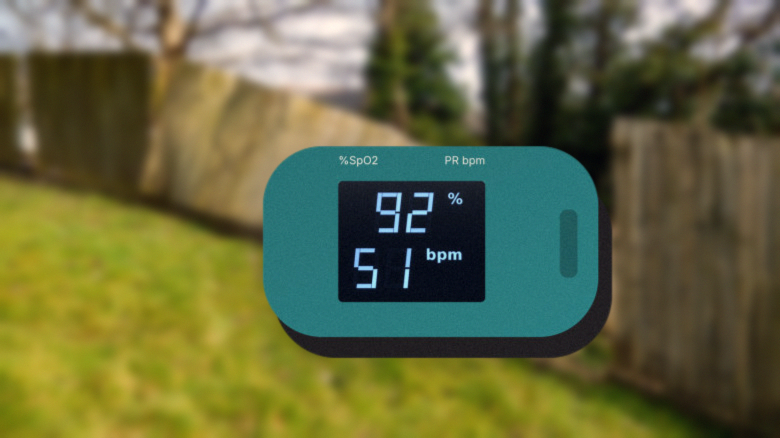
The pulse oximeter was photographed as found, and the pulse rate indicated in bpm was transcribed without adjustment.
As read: 51 bpm
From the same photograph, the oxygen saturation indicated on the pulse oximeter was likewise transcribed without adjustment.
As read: 92 %
